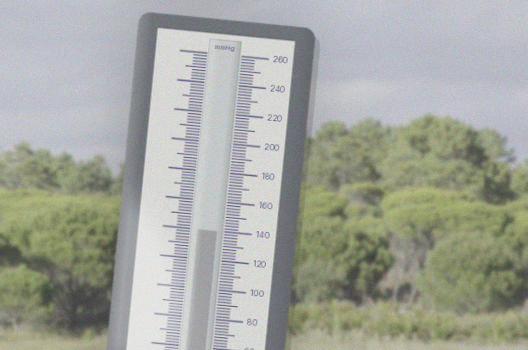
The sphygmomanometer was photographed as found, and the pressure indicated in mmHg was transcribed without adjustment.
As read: 140 mmHg
